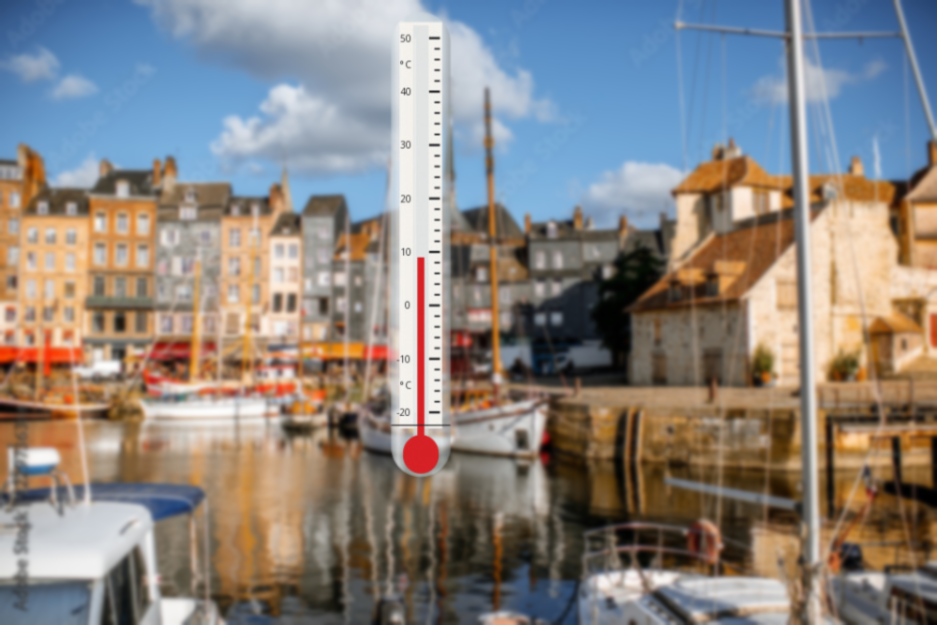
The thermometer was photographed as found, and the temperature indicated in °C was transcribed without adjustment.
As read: 9 °C
